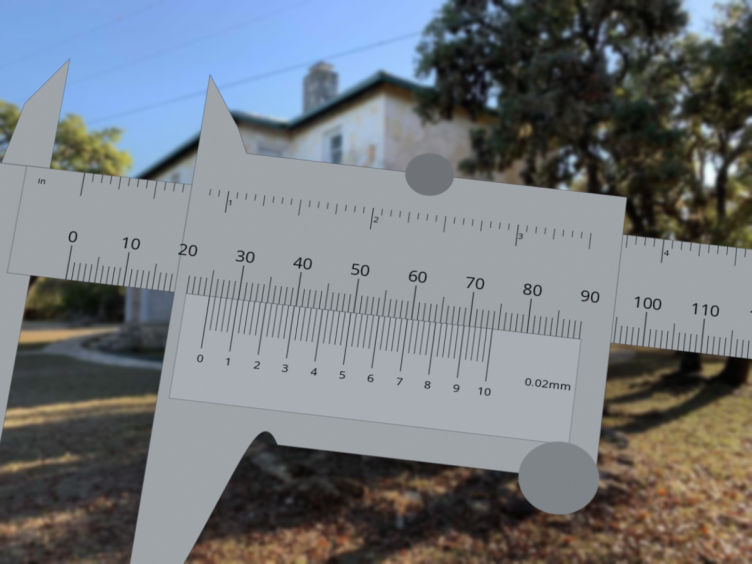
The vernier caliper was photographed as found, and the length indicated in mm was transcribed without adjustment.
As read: 25.0 mm
